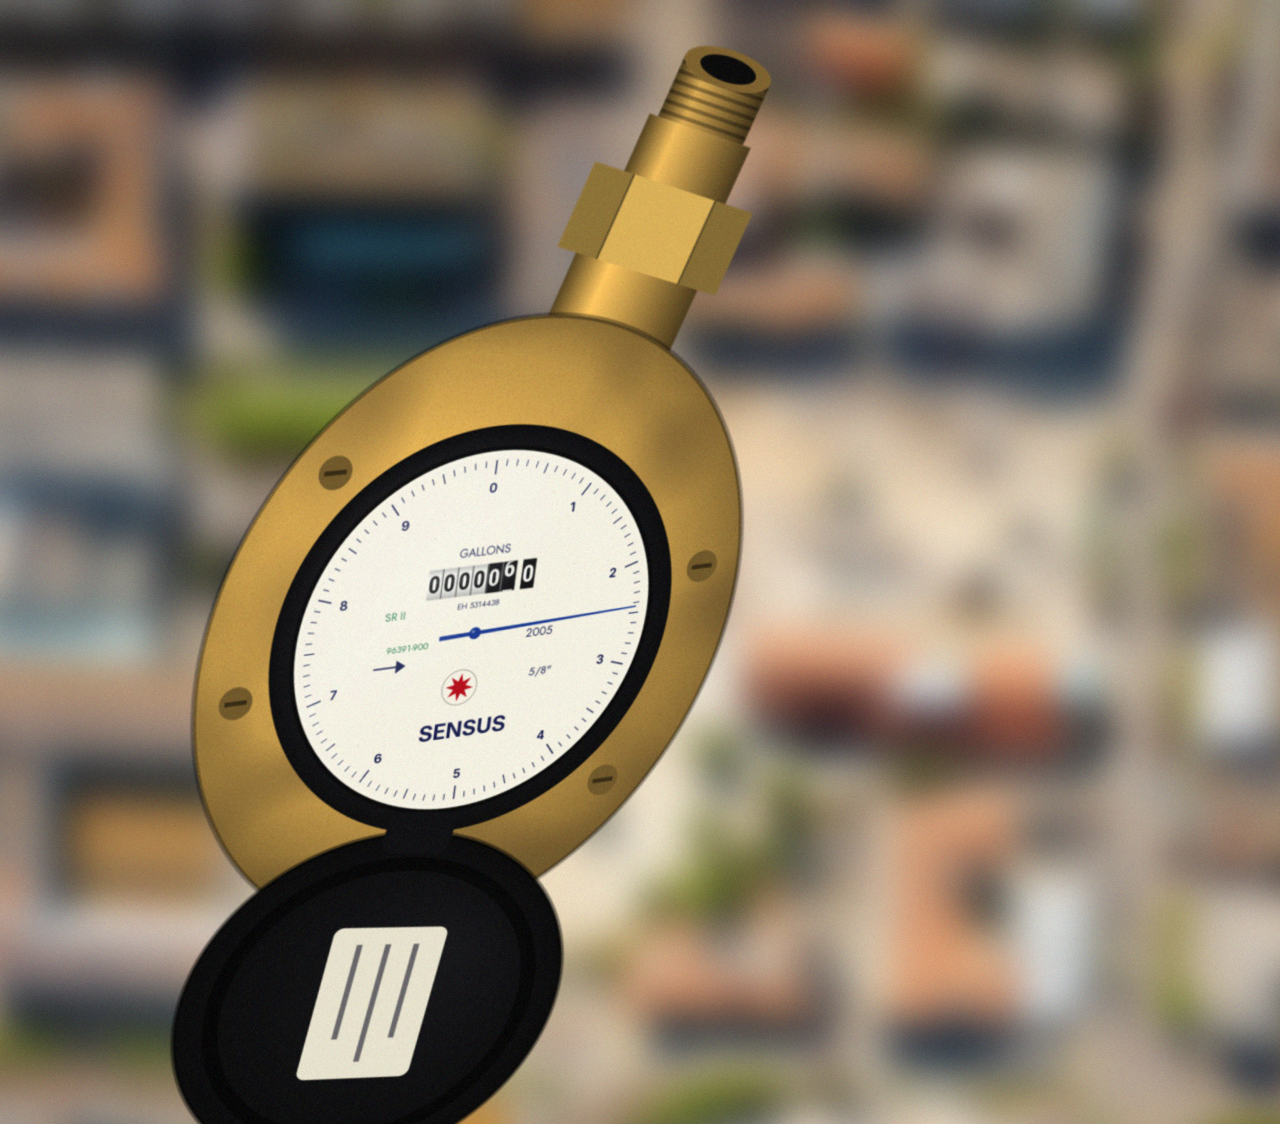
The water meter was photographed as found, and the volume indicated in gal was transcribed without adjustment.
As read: 62.4 gal
